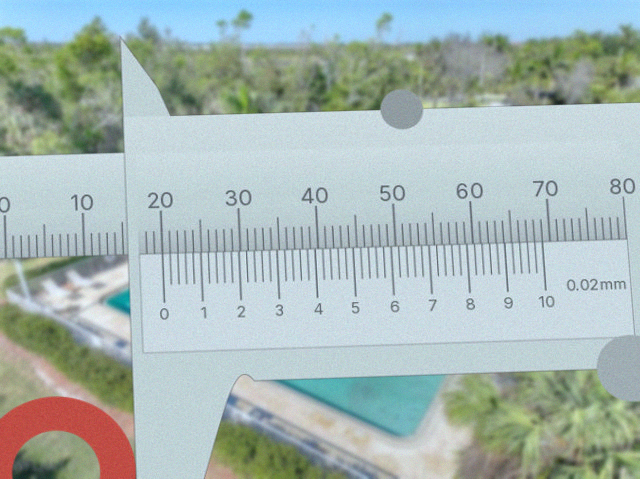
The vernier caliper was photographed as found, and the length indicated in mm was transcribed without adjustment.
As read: 20.0 mm
